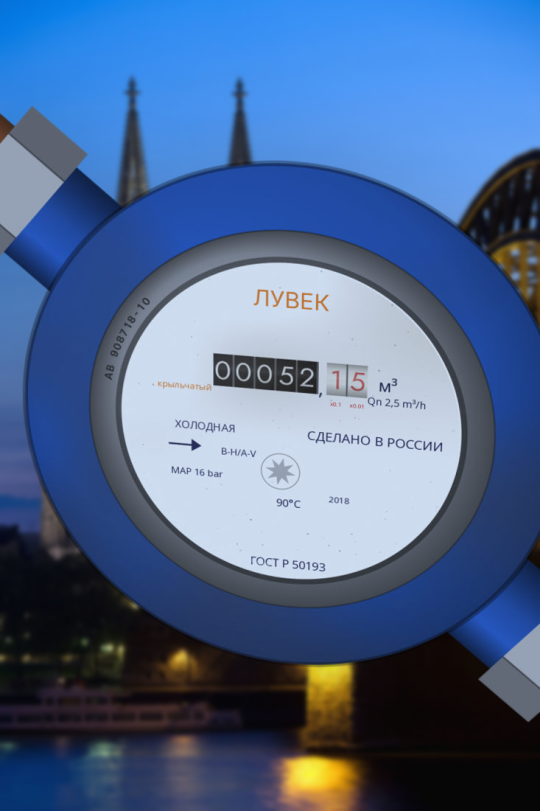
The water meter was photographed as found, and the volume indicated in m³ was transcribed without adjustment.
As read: 52.15 m³
